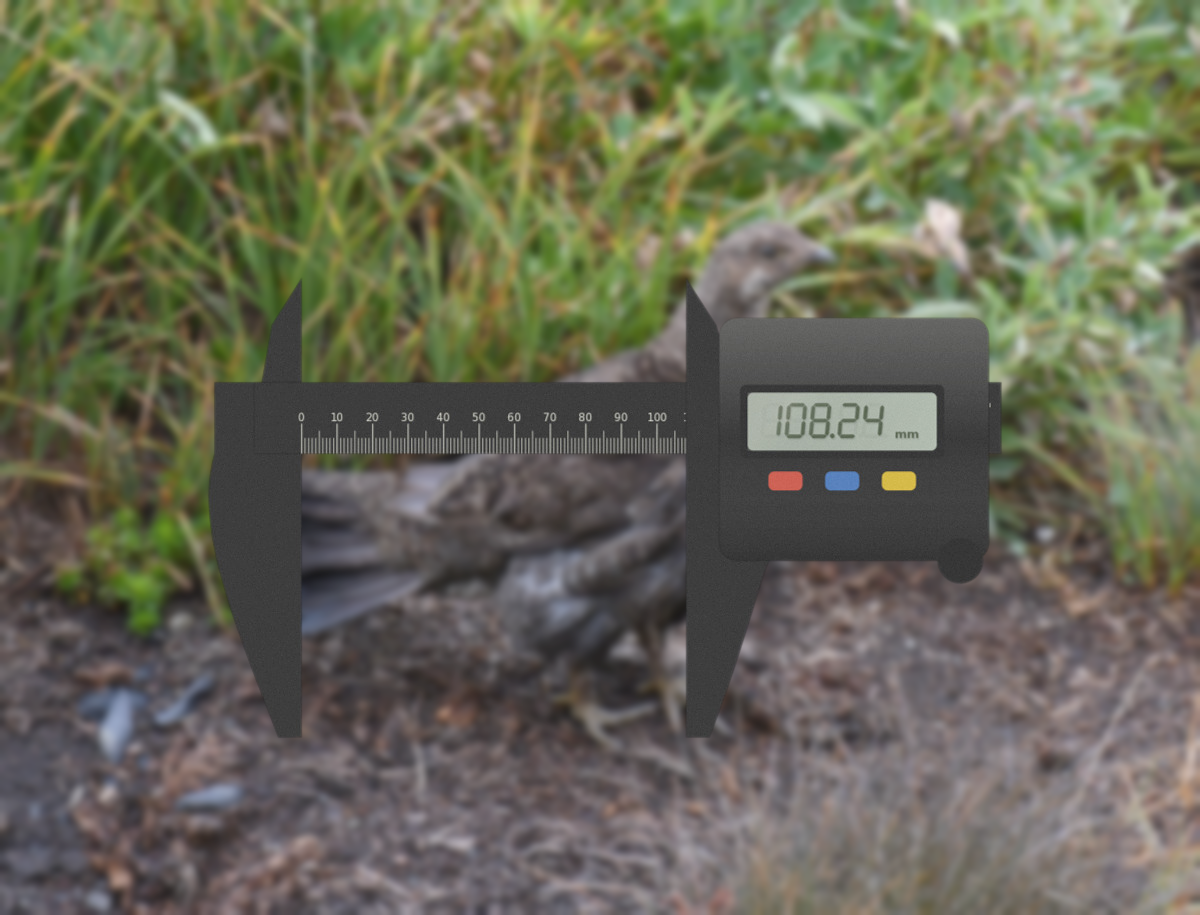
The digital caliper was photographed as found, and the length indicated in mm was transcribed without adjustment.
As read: 108.24 mm
